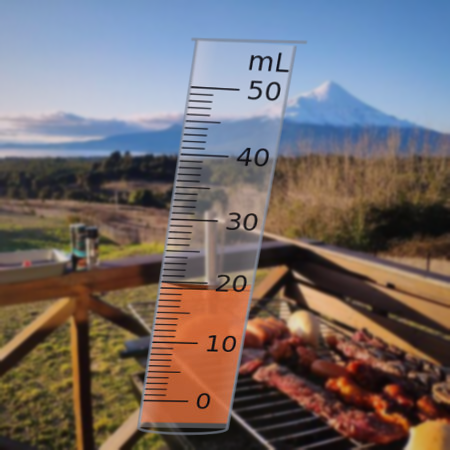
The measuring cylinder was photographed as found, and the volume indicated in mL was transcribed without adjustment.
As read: 19 mL
